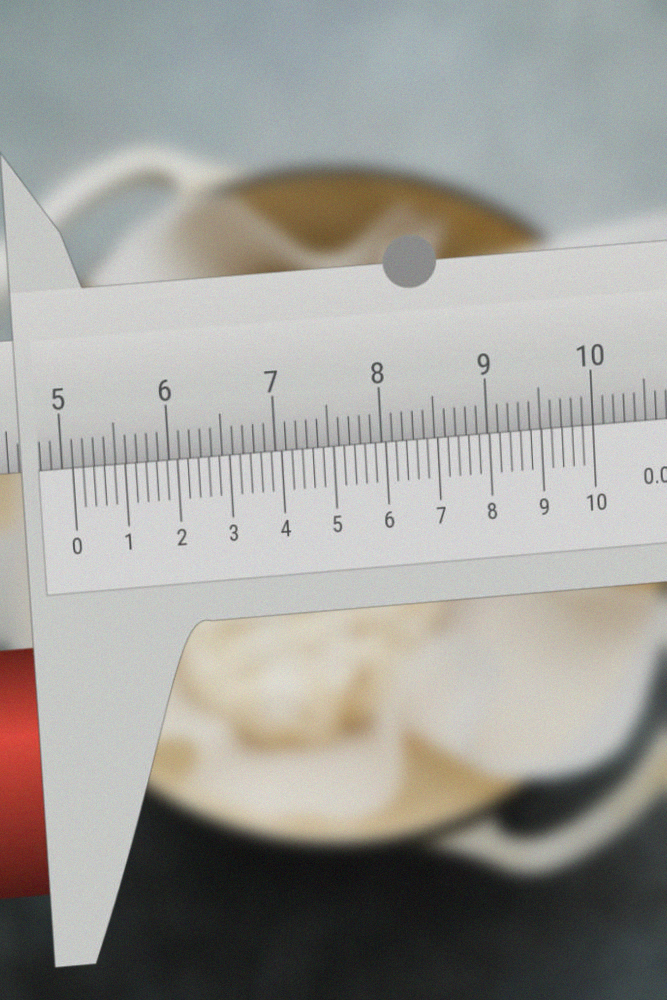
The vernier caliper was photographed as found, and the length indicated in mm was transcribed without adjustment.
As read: 51.0 mm
